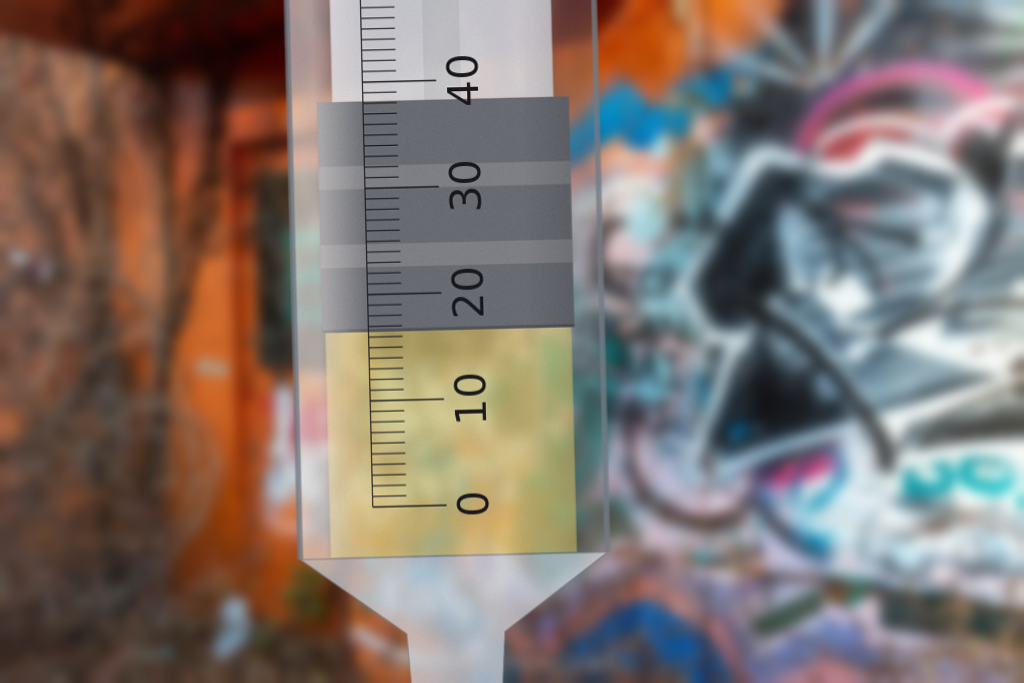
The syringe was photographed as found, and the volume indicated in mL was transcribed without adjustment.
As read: 16.5 mL
